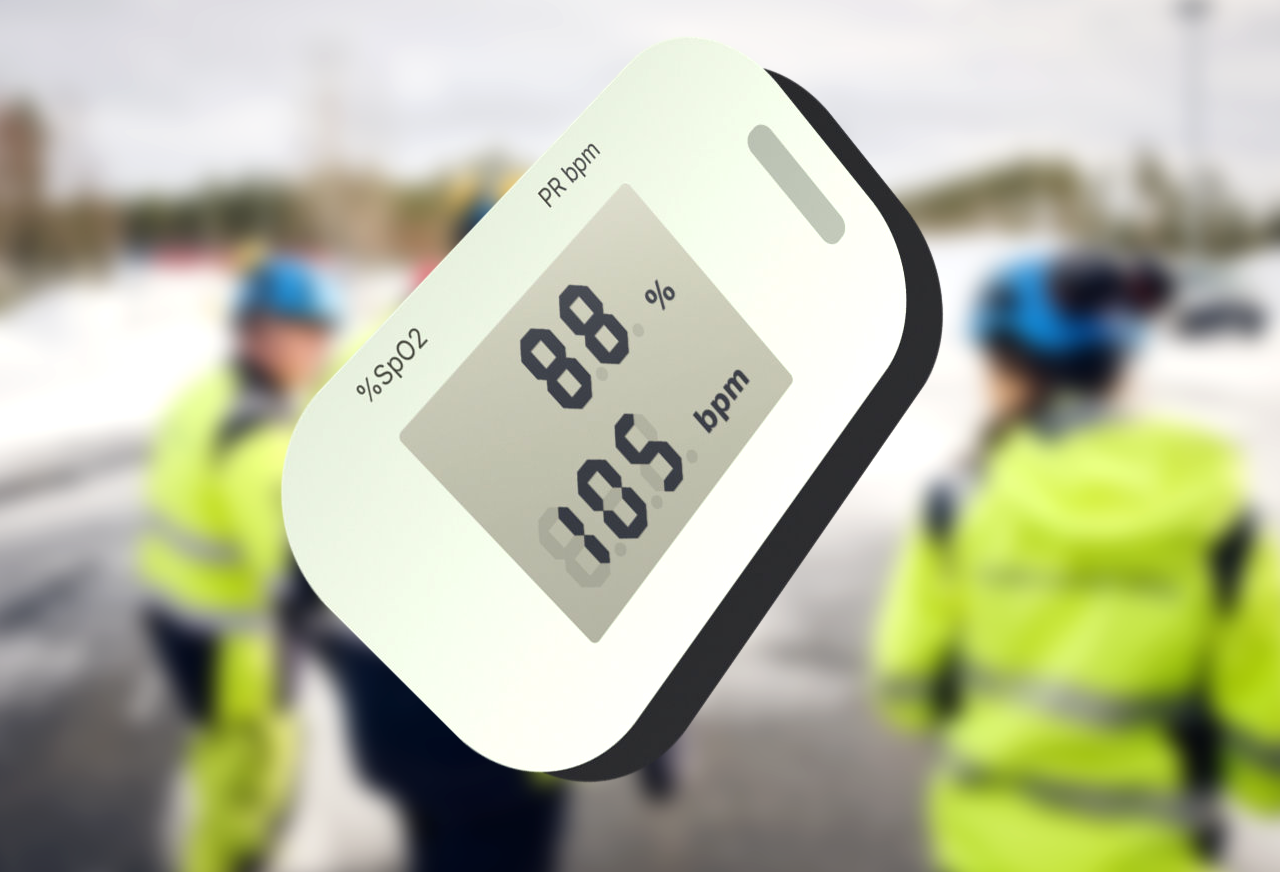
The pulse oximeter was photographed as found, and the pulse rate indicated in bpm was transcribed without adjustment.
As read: 105 bpm
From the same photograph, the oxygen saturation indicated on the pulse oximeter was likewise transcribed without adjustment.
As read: 88 %
